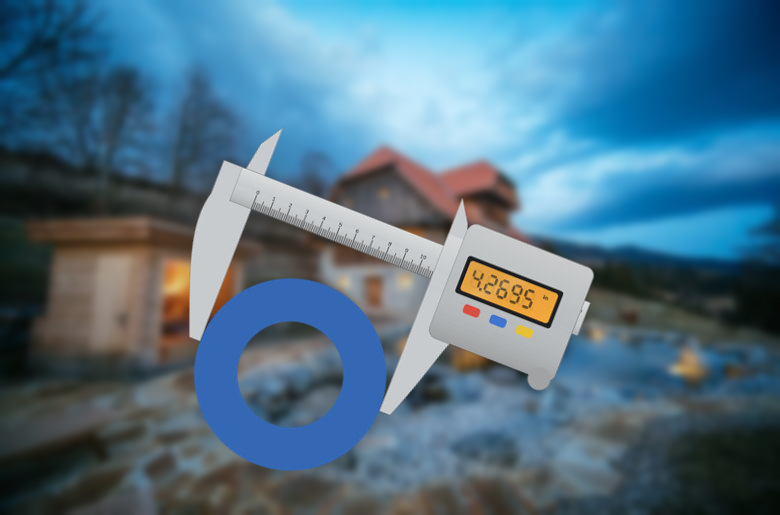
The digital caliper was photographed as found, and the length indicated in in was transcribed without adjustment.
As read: 4.2695 in
